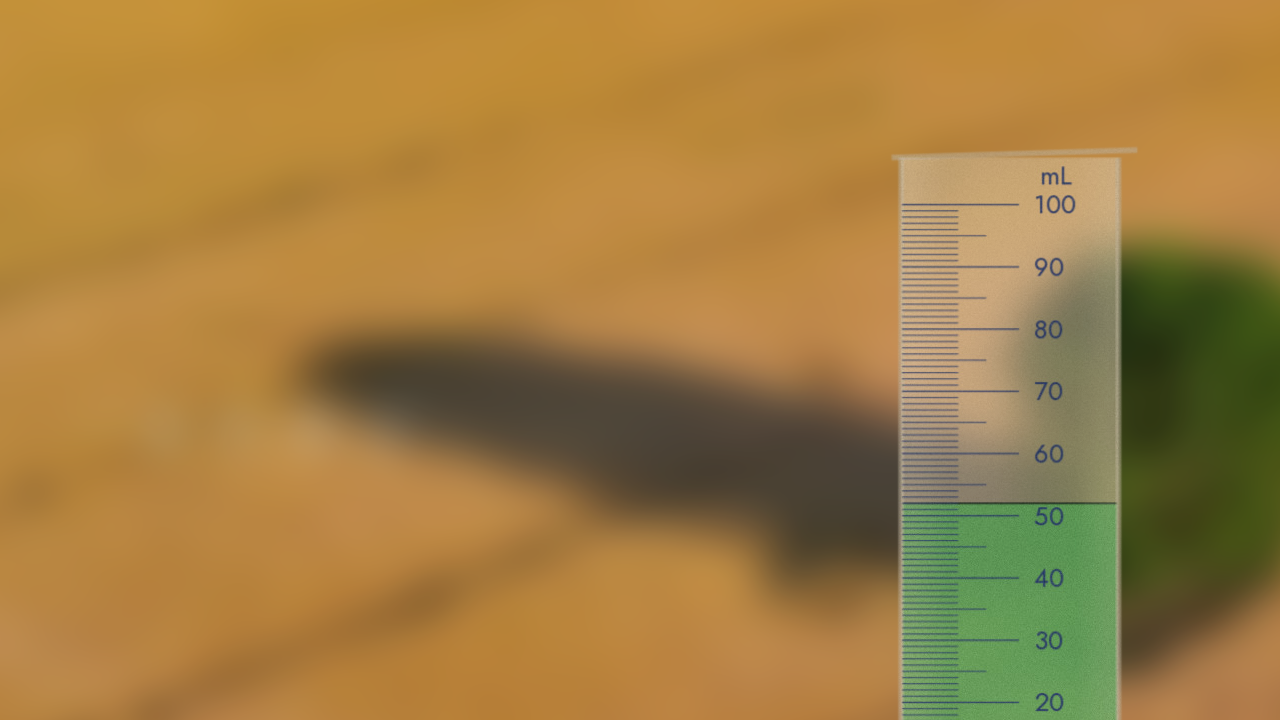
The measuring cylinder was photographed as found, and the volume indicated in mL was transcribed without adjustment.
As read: 52 mL
